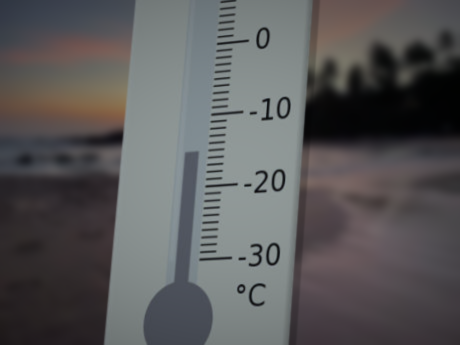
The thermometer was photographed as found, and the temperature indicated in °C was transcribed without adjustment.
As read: -15 °C
